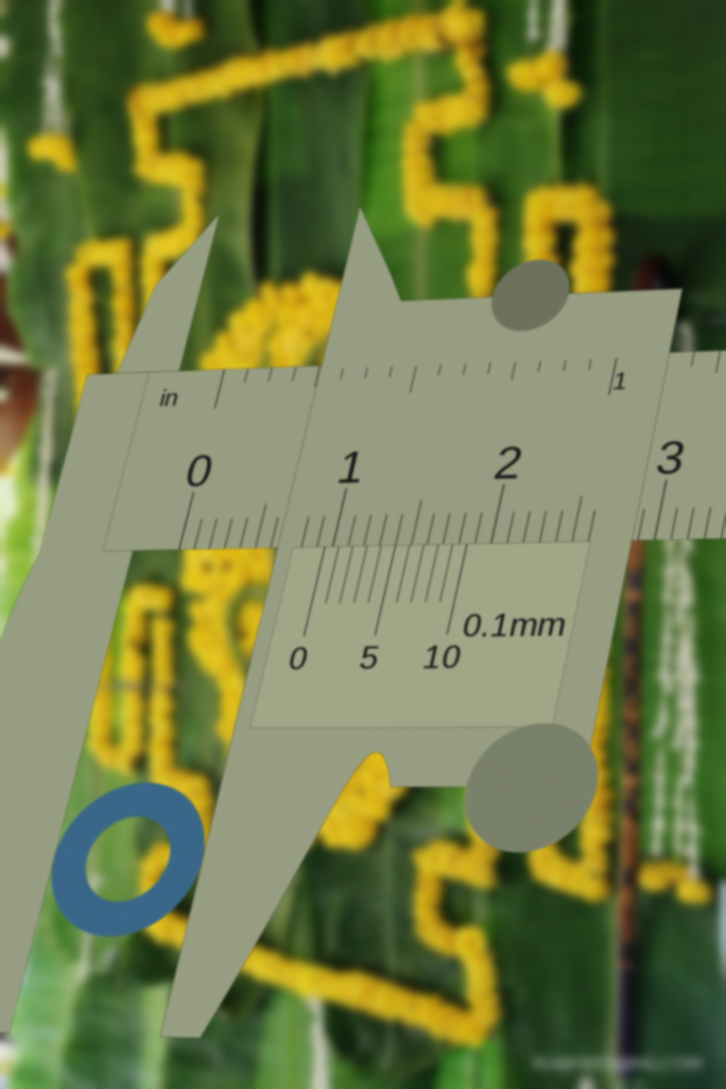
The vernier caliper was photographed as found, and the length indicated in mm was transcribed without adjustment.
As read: 9.5 mm
